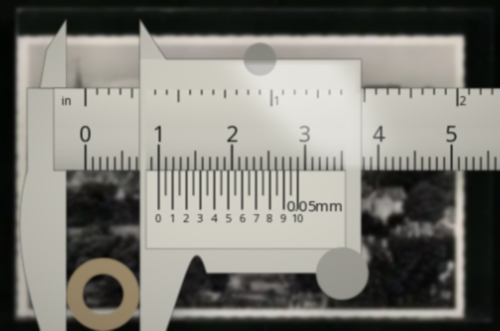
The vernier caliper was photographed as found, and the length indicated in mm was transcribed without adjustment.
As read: 10.0 mm
